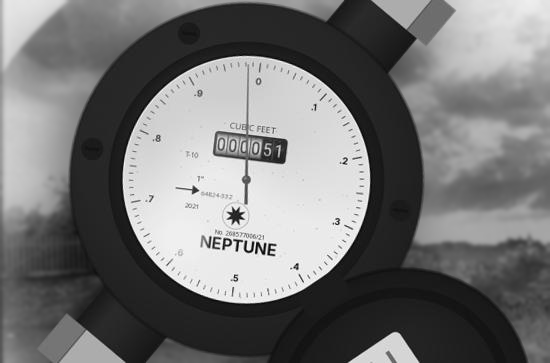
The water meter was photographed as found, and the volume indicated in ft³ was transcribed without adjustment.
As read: 50.98 ft³
